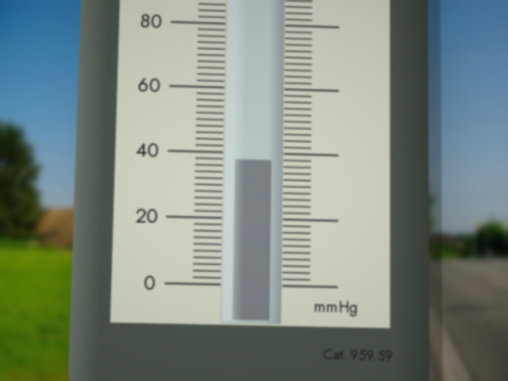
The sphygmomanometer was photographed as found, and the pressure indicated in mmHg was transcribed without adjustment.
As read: 38 mmHg
